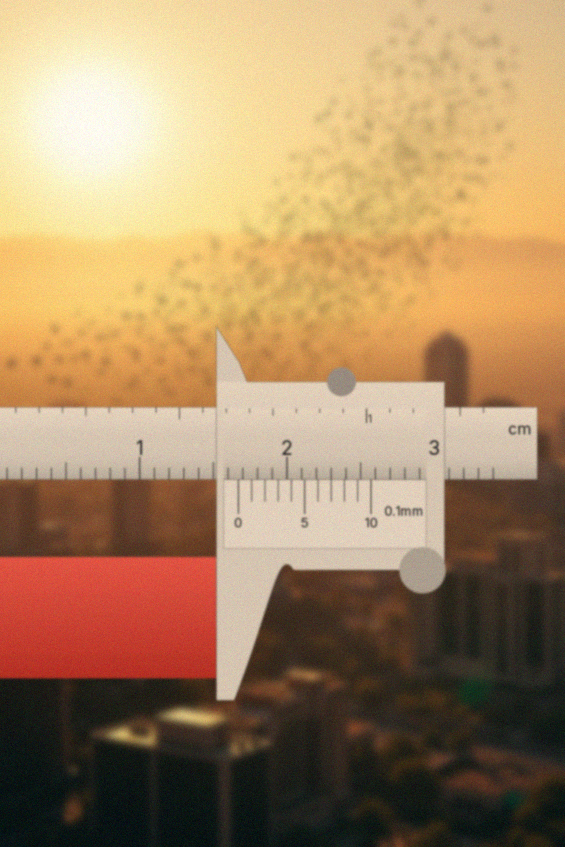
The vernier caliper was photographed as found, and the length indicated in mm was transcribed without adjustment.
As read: 16.7 mm
